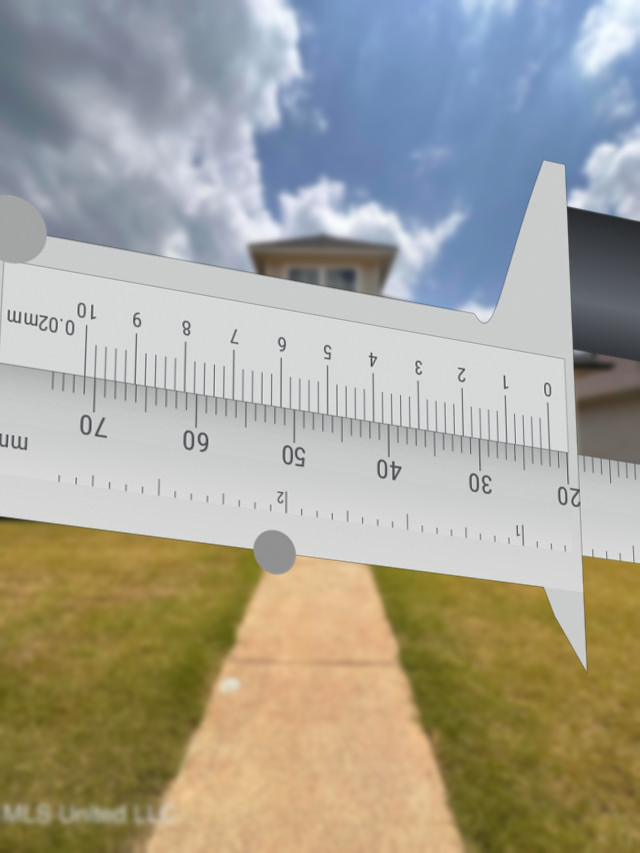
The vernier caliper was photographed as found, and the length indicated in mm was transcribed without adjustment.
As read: 22.0 mm
